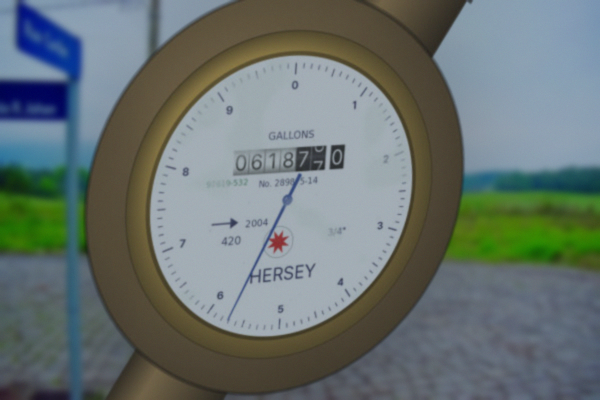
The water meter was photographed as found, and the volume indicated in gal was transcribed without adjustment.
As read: 618765.7 gal
